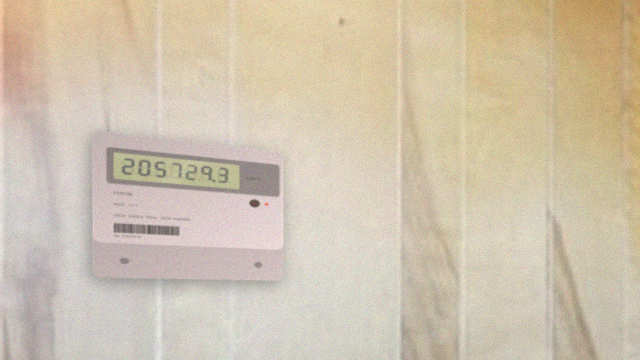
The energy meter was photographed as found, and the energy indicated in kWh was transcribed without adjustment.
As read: 205729.3 kWh
